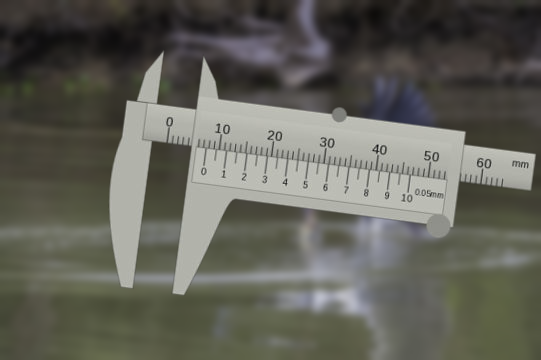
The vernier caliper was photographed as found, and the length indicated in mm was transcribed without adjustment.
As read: 7.5 mm
